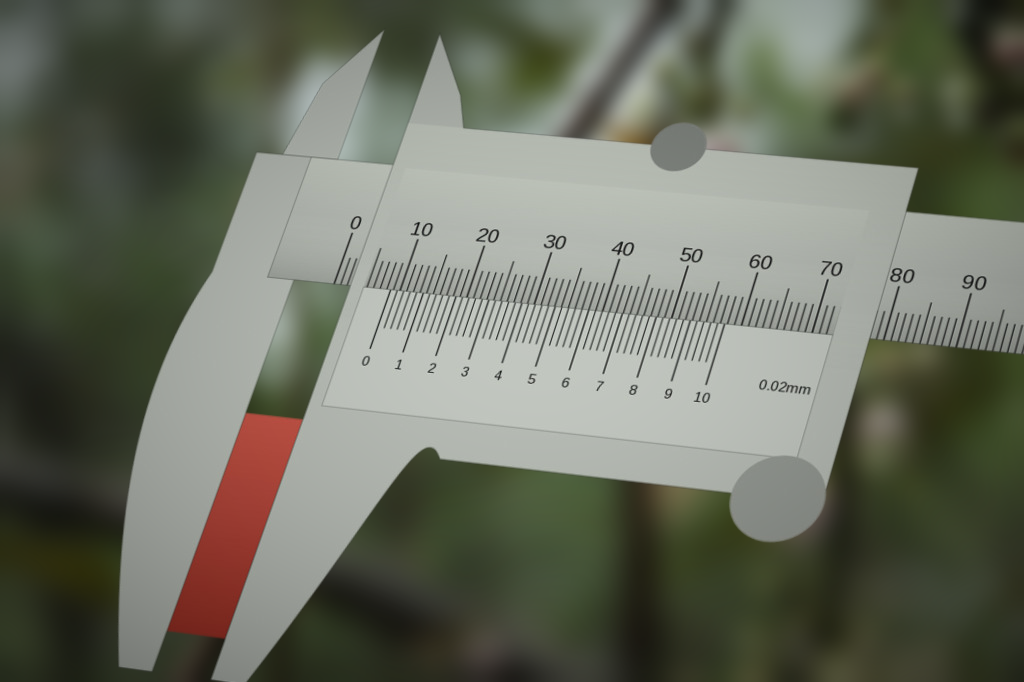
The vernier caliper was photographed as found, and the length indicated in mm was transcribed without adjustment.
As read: 8.6 mm
